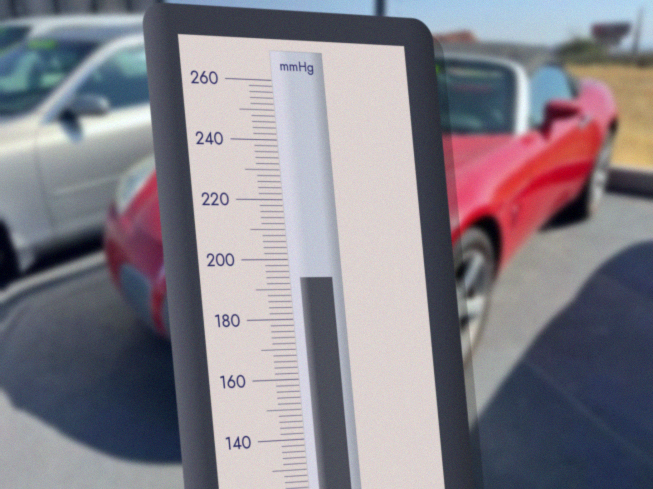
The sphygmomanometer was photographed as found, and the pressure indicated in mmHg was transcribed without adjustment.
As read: 194 mmHg
